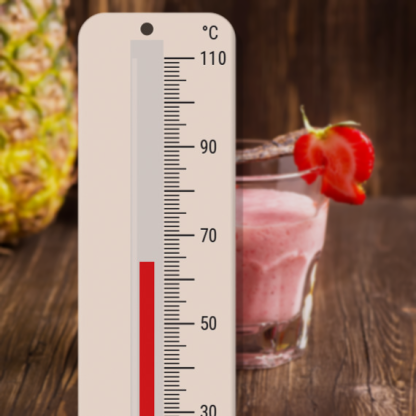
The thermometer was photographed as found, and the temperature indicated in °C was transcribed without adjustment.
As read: 64 °C
